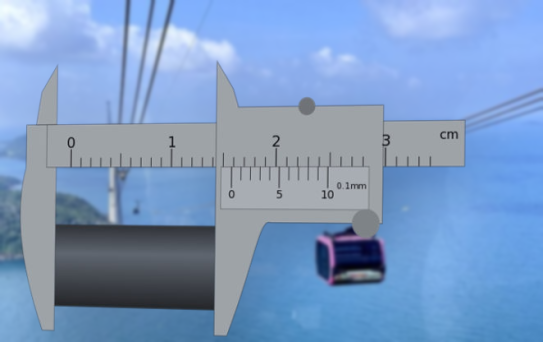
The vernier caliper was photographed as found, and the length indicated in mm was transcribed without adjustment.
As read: 15.8 mm
